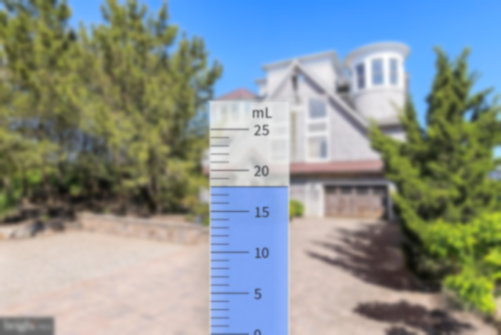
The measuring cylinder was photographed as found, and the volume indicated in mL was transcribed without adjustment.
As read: 18 mL
